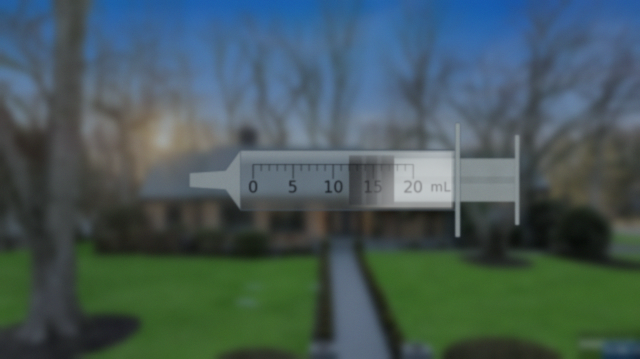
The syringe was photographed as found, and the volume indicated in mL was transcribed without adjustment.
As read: 12 mL
